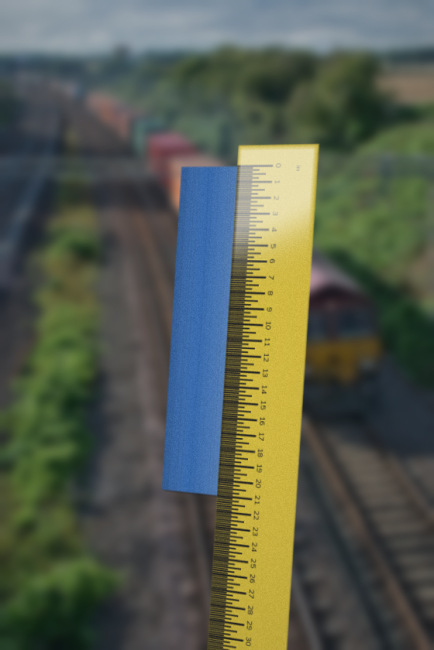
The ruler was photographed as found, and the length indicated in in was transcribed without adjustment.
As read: 21 in
